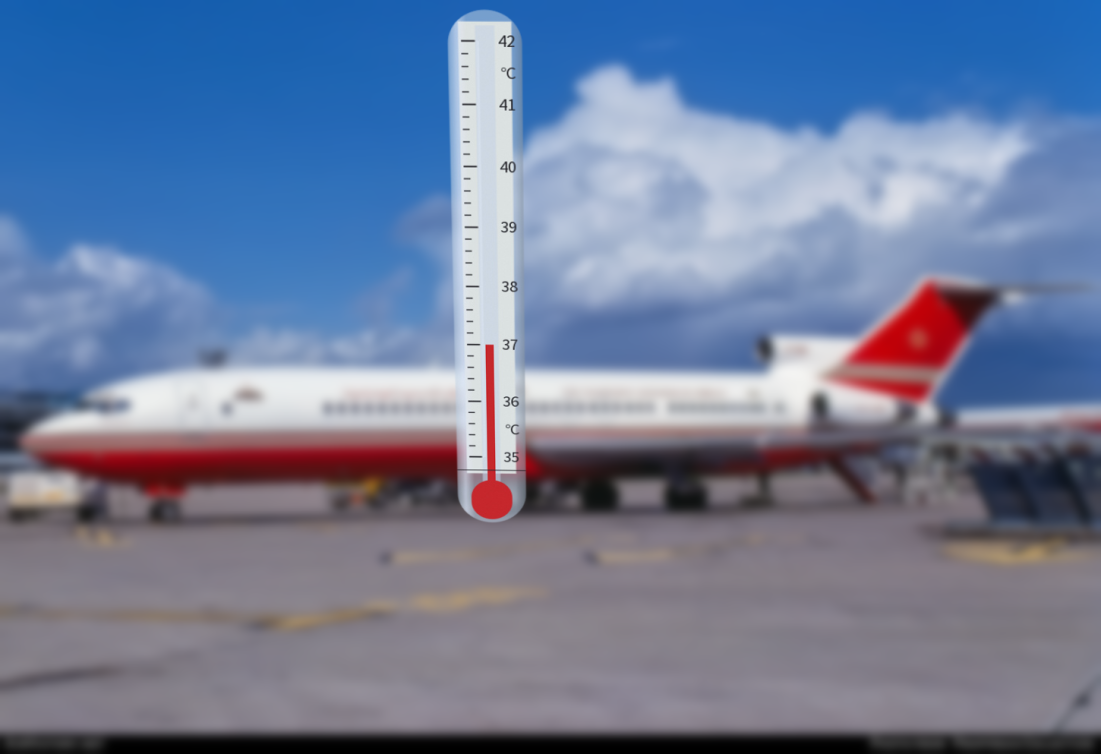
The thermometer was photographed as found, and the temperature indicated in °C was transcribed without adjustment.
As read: 37 °C
